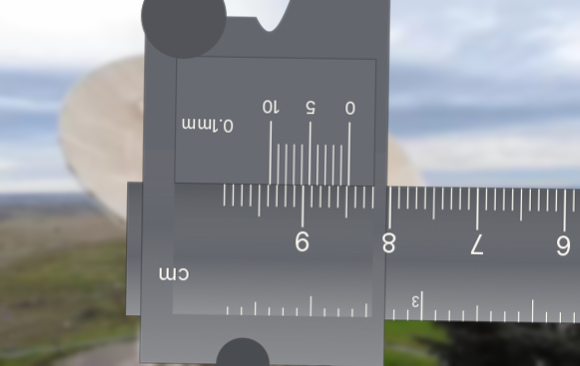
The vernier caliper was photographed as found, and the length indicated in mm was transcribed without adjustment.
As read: 84.8 mm
